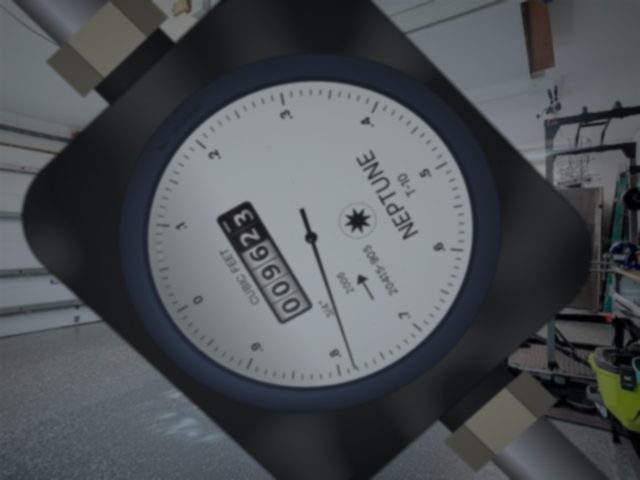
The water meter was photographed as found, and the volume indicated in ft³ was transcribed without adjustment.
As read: 9622.78 ft³
